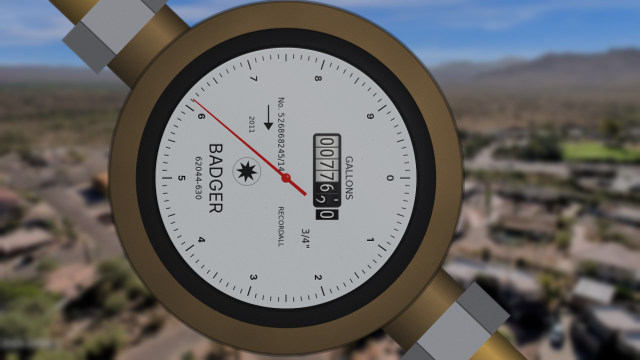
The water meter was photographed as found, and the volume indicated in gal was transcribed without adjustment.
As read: 77616.1 gal
